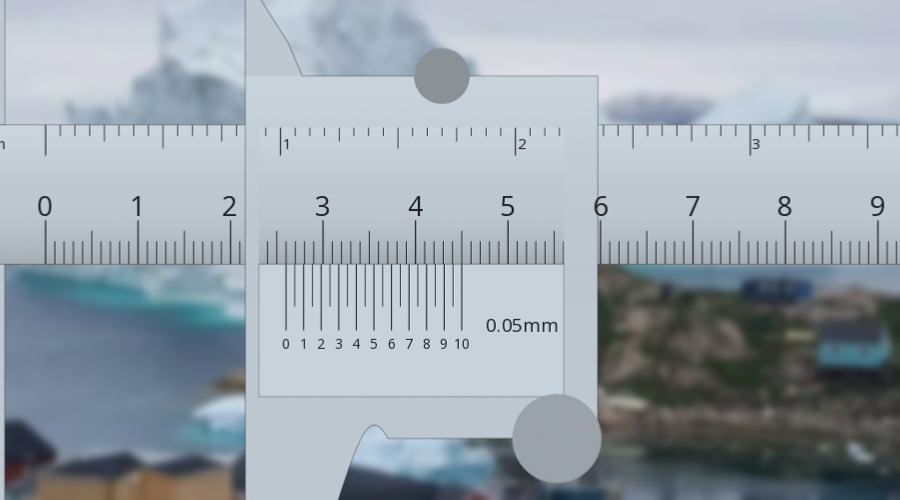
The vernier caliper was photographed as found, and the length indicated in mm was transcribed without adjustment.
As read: 26.0 mm
